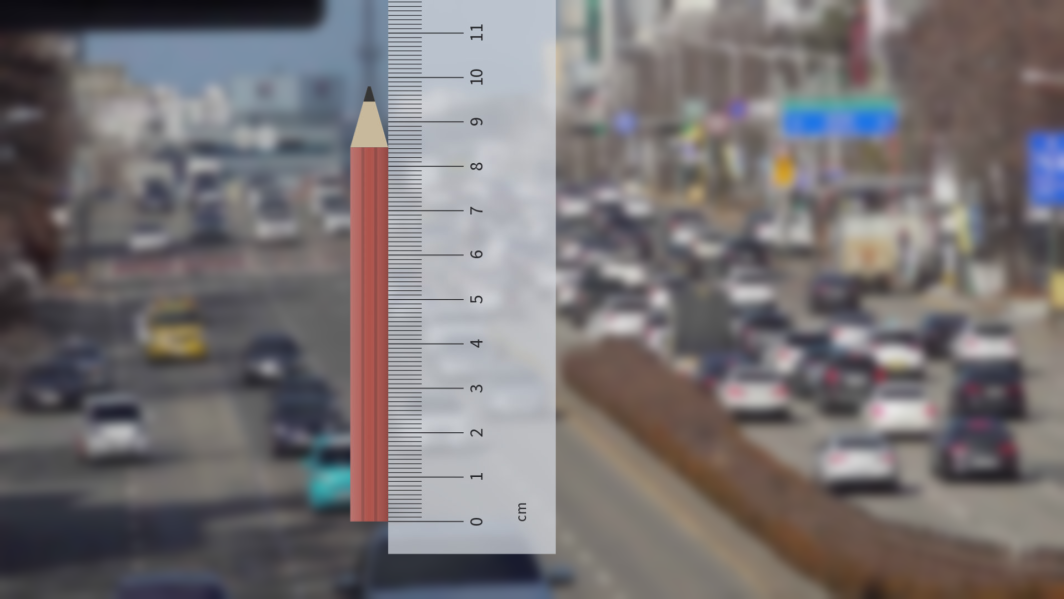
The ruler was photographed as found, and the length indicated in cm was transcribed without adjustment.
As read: 9.8 cm
